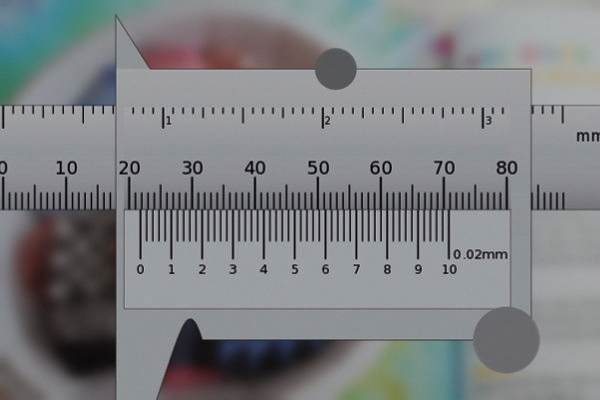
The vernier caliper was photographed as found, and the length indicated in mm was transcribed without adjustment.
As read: 21.8 mm
